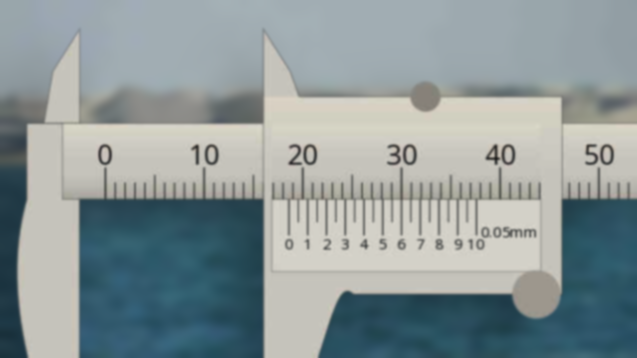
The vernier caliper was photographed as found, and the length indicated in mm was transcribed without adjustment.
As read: 18.6 mm
